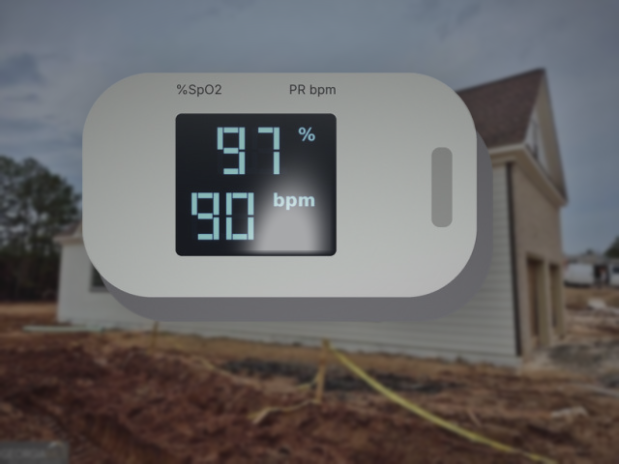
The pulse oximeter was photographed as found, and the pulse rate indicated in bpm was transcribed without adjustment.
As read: 90 bpm
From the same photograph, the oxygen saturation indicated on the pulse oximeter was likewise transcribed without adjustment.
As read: 97 %
